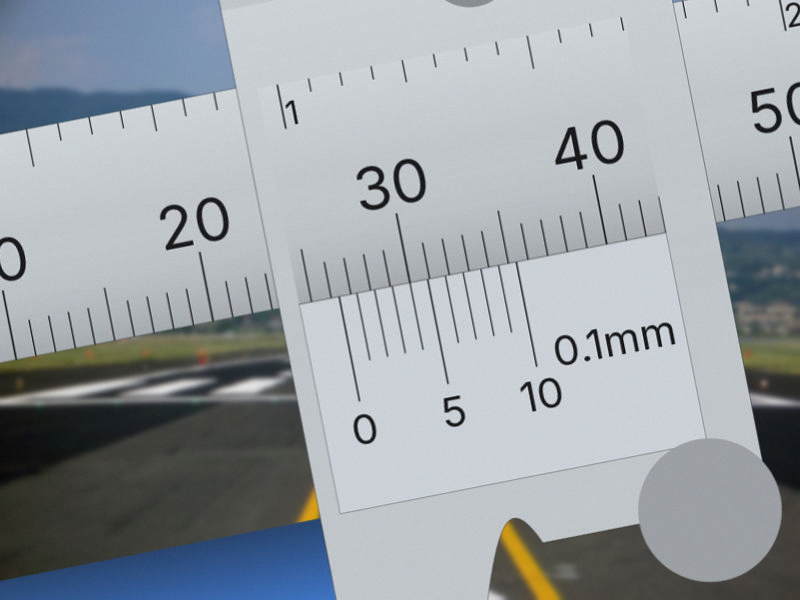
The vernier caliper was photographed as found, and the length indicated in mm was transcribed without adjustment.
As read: 26.4 mm
